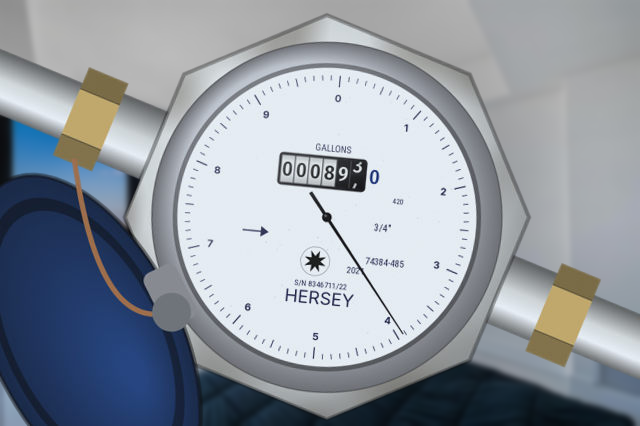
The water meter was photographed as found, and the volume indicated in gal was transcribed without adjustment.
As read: 8933.9 gal
